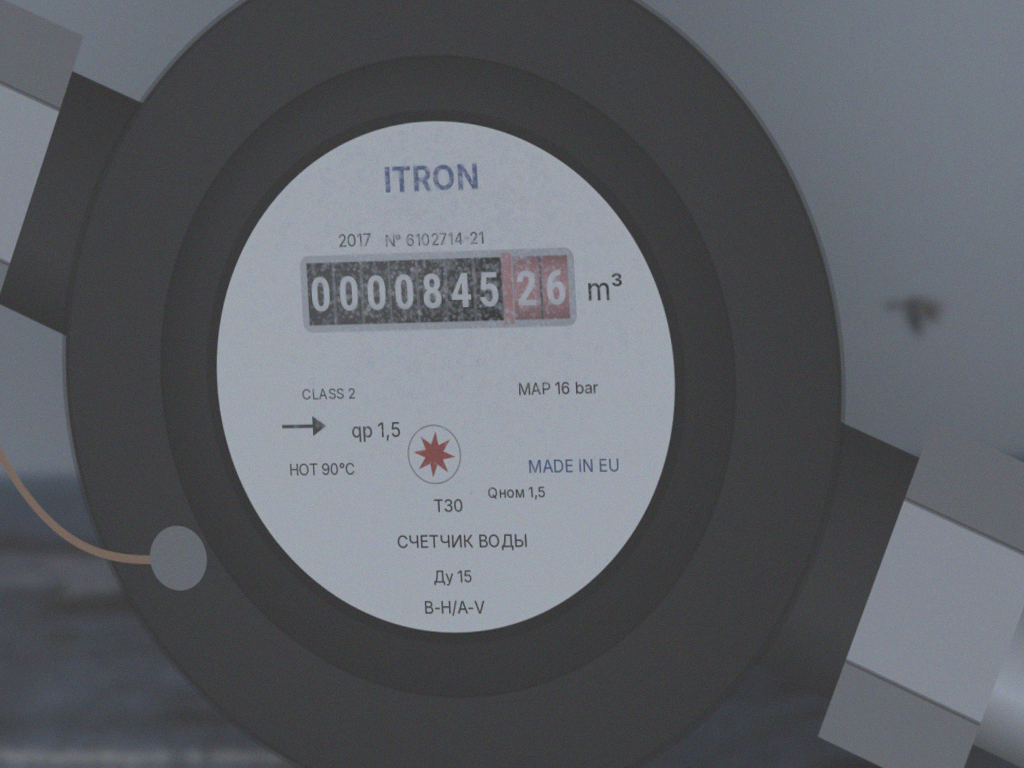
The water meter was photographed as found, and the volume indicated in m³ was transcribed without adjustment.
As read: 845.26 m³
